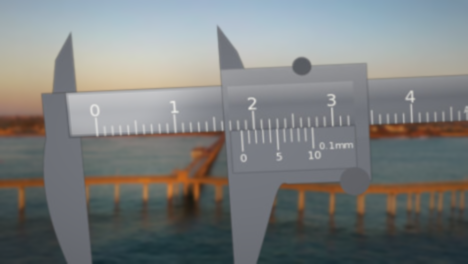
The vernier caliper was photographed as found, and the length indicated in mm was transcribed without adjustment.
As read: 18.4 mm
